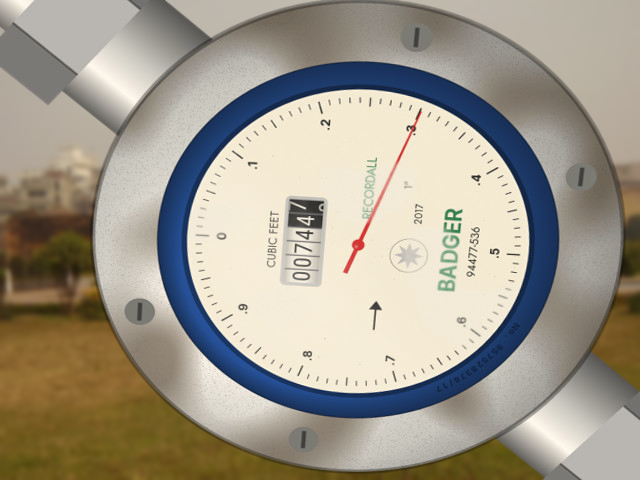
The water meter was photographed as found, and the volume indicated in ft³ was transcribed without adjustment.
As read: 7447.30 ft³
